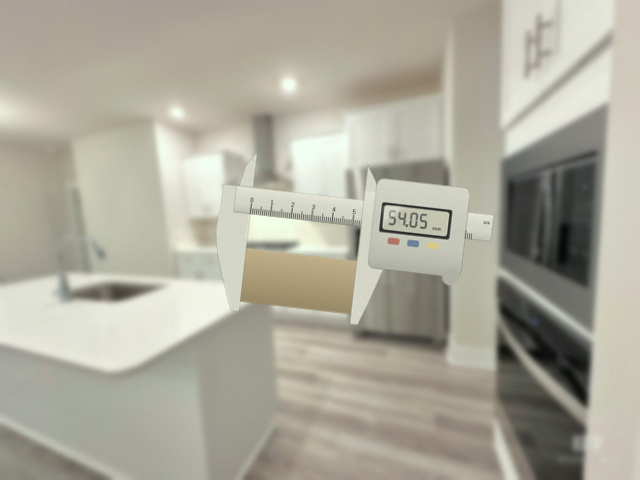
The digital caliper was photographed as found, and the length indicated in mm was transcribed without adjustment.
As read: 54.05 mm
